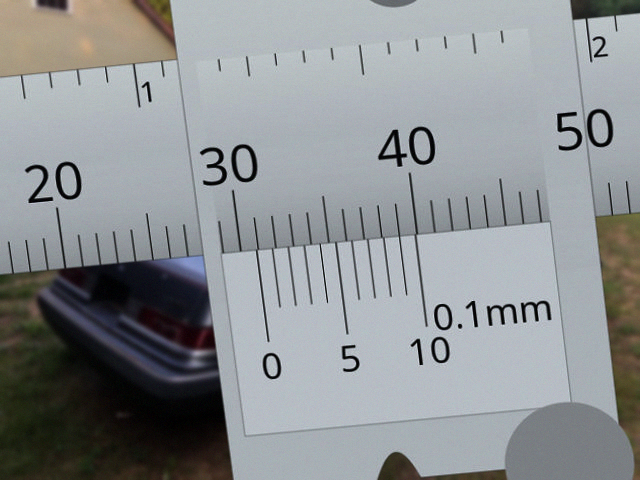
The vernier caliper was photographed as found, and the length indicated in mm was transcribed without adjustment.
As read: 30.9 mm
